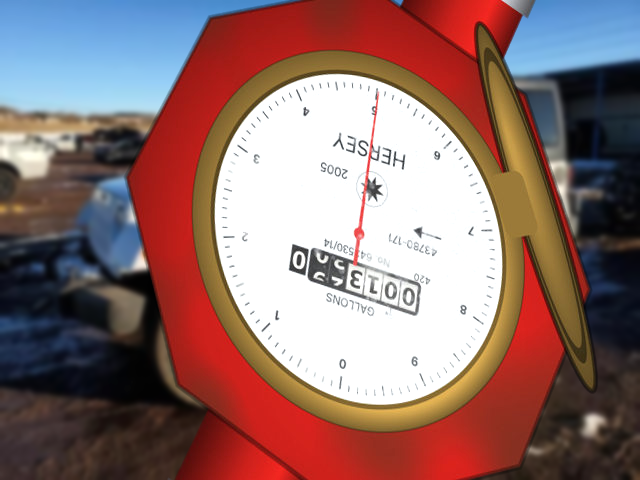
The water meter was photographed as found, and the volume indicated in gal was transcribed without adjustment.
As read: 13295.0 gal
